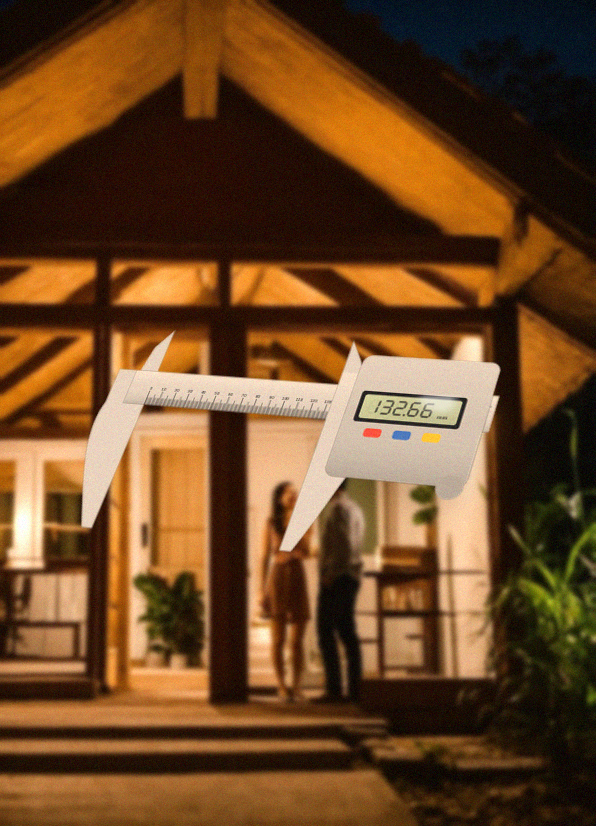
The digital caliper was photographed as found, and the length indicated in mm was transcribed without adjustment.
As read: 132.66 mm
